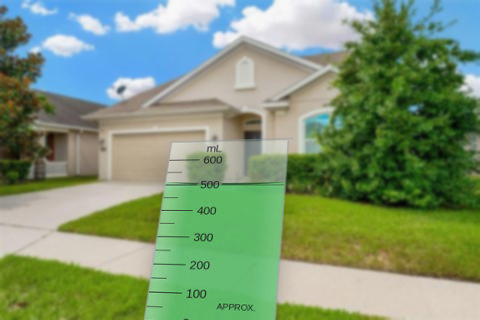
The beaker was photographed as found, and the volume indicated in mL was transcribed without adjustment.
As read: 500 mL
